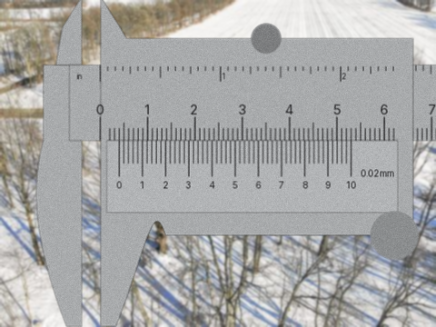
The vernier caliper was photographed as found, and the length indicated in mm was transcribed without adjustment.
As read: 4.0 mm
